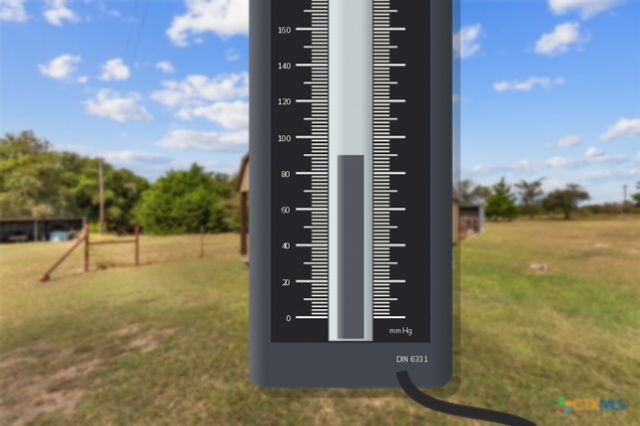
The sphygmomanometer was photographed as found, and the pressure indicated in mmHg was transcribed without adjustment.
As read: 90 mmHg
